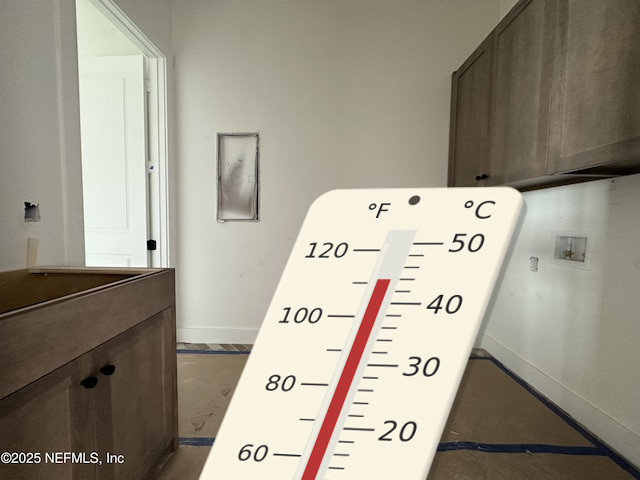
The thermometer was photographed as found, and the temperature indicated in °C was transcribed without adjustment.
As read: 44 °C
